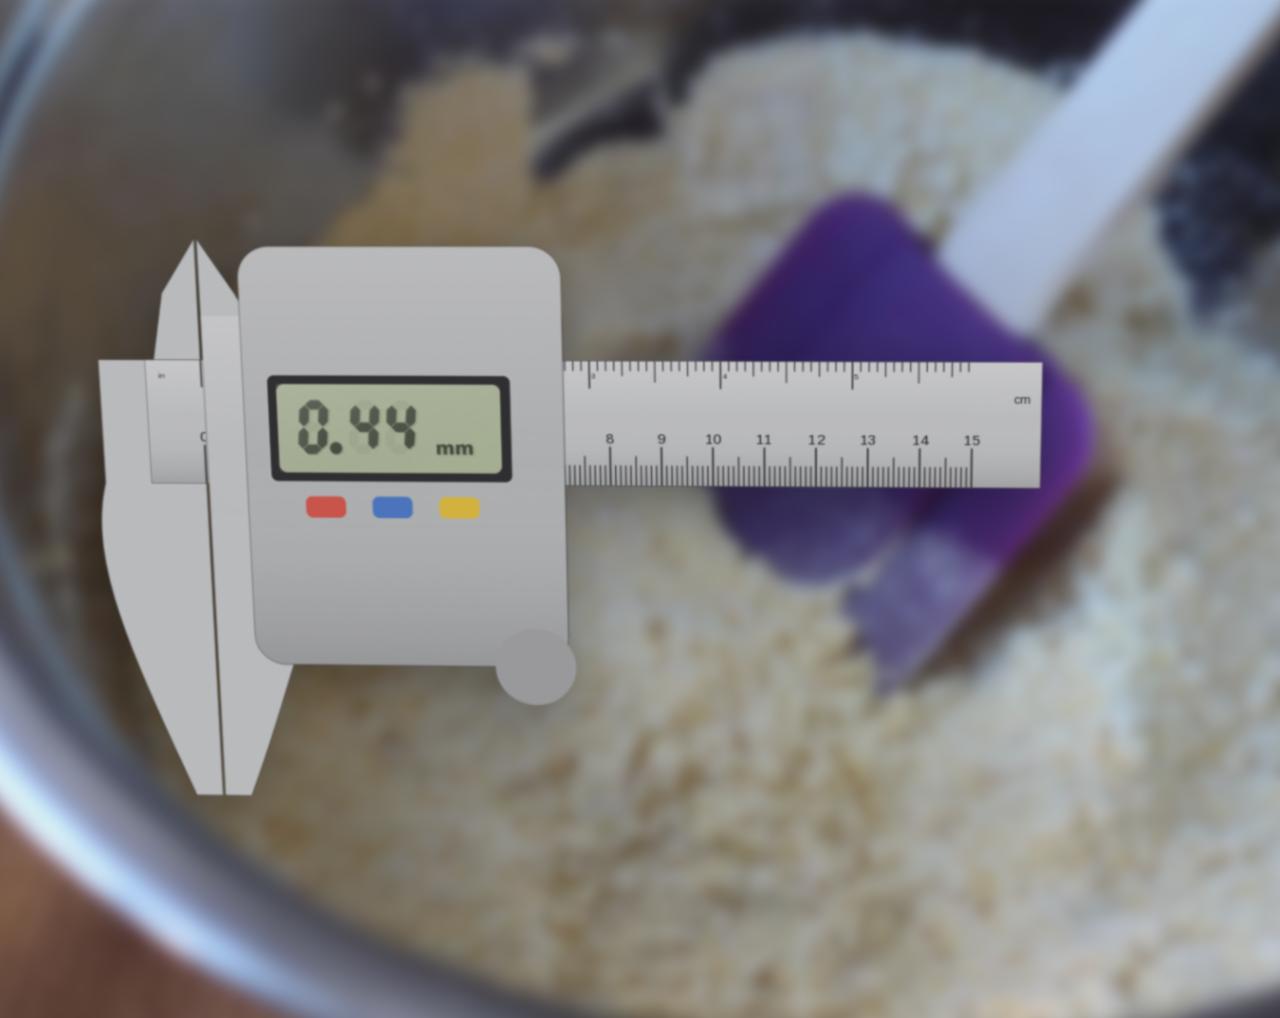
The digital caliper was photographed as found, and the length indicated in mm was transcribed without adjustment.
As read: 0.44 mm
